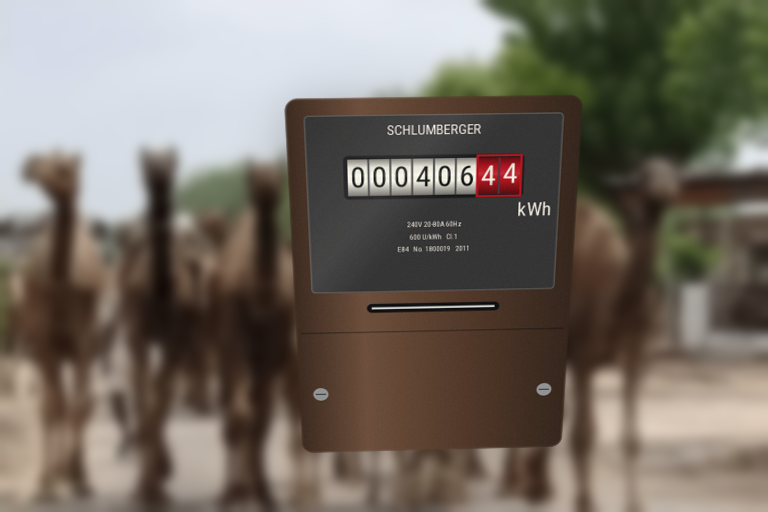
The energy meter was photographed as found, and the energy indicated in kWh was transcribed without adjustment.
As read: 406.44 kWh
